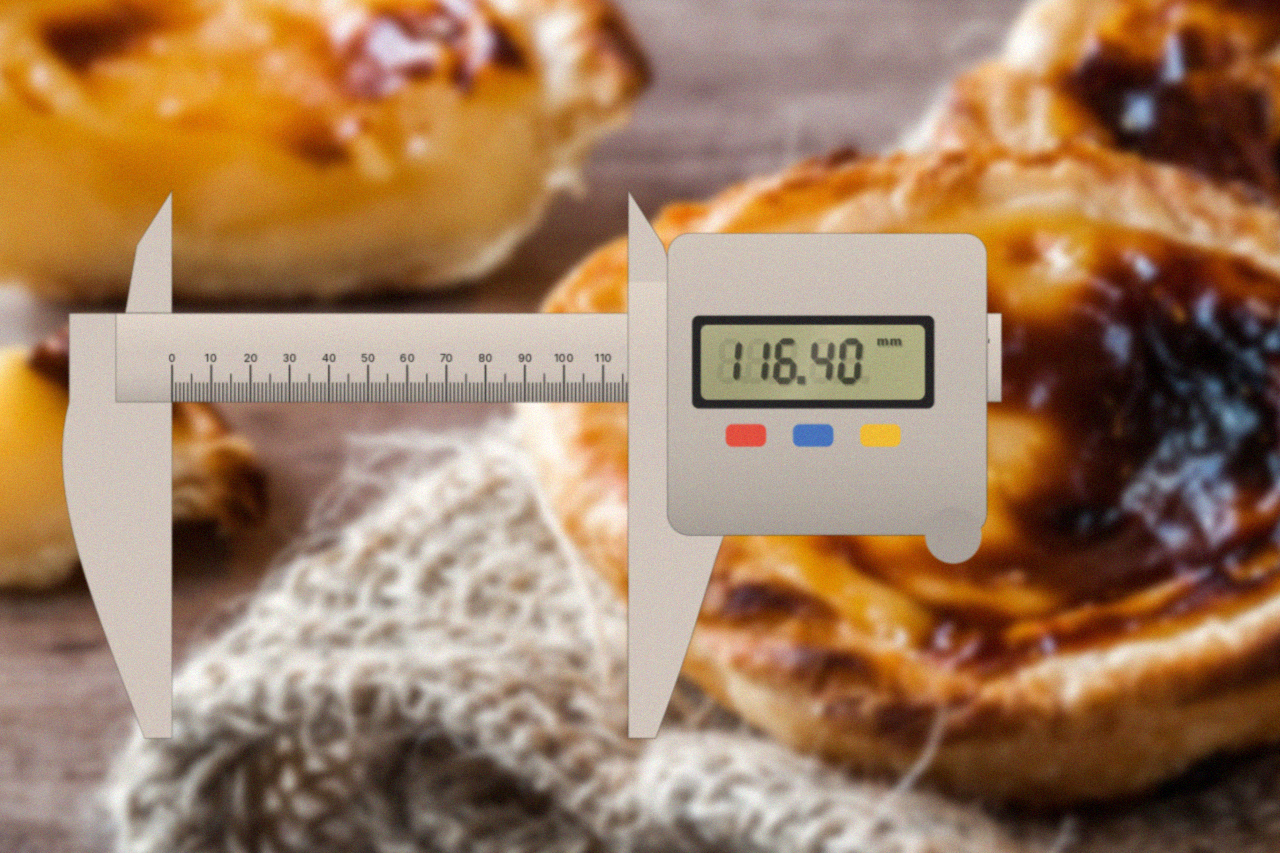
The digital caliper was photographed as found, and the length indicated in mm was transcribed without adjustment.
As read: 116.40 mm
